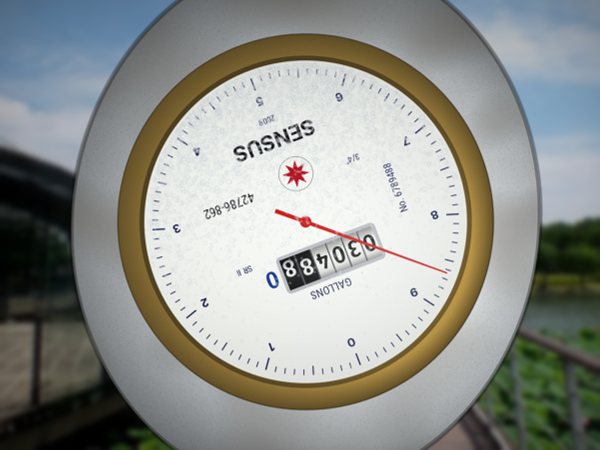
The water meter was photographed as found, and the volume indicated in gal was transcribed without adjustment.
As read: 304878.6 gal
